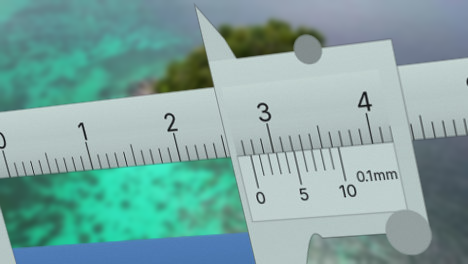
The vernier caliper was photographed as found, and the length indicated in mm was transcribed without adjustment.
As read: 27.6 mm
